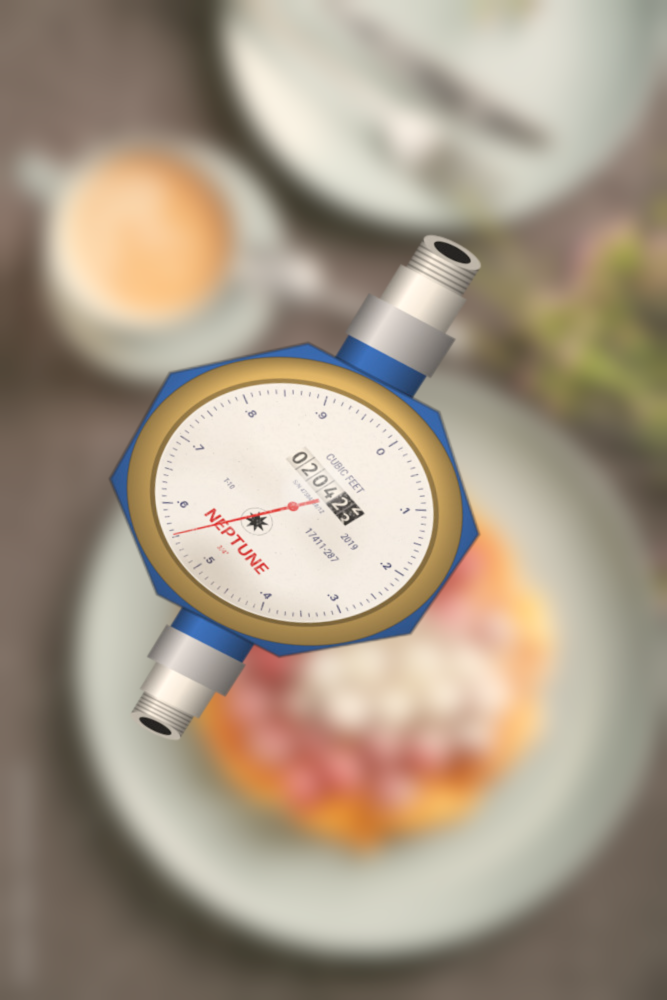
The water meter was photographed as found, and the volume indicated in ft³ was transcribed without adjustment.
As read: 20422.55 ft³
